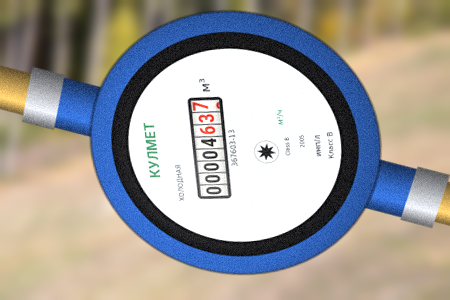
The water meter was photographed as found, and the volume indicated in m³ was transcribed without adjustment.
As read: 4.637 m³
